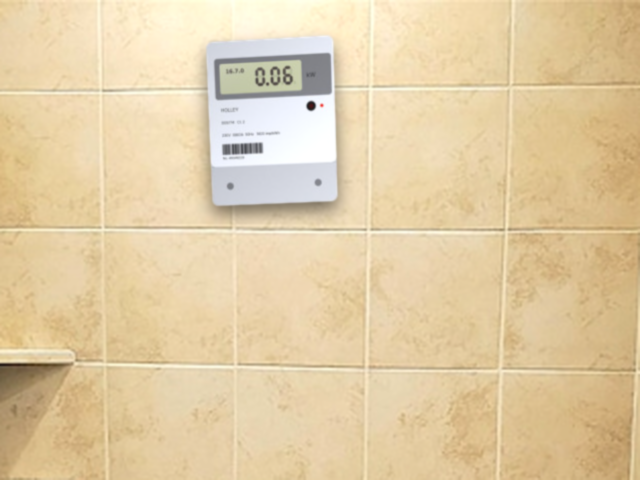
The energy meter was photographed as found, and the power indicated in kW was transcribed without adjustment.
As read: 0.06 kW
